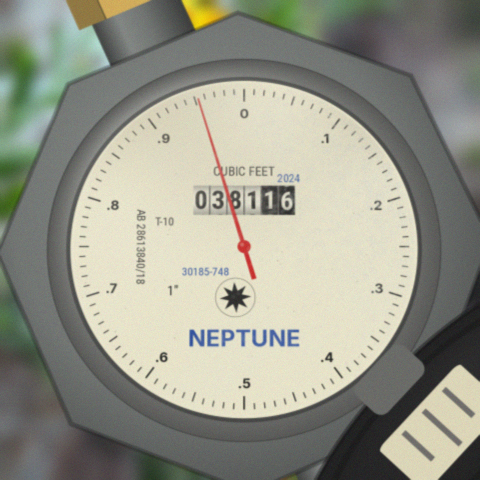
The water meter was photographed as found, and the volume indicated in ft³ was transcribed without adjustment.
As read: 38115.95 ft³
